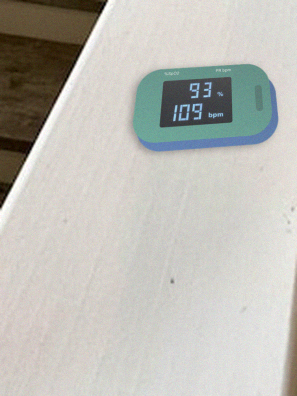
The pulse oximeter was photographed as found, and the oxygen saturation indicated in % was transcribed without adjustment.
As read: 93 %
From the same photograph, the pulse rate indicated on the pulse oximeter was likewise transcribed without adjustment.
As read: 109 bpm
